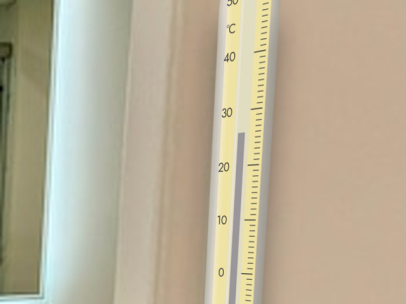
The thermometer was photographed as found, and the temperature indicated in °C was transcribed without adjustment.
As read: 26 °C
